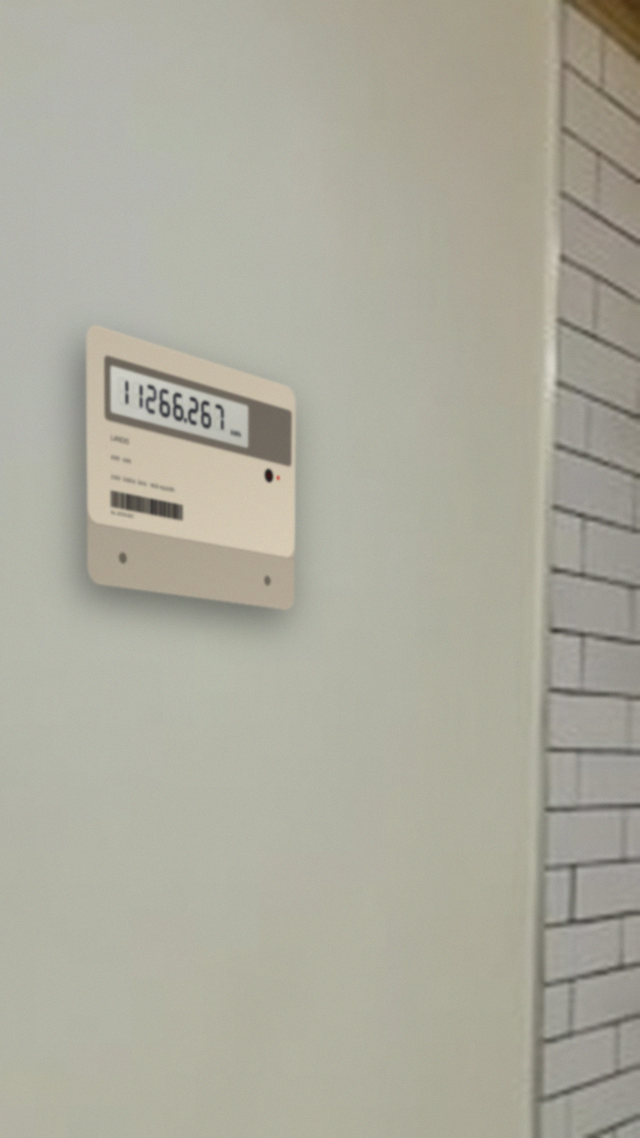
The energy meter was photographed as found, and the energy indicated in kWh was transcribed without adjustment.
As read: 11266.267 kWh
